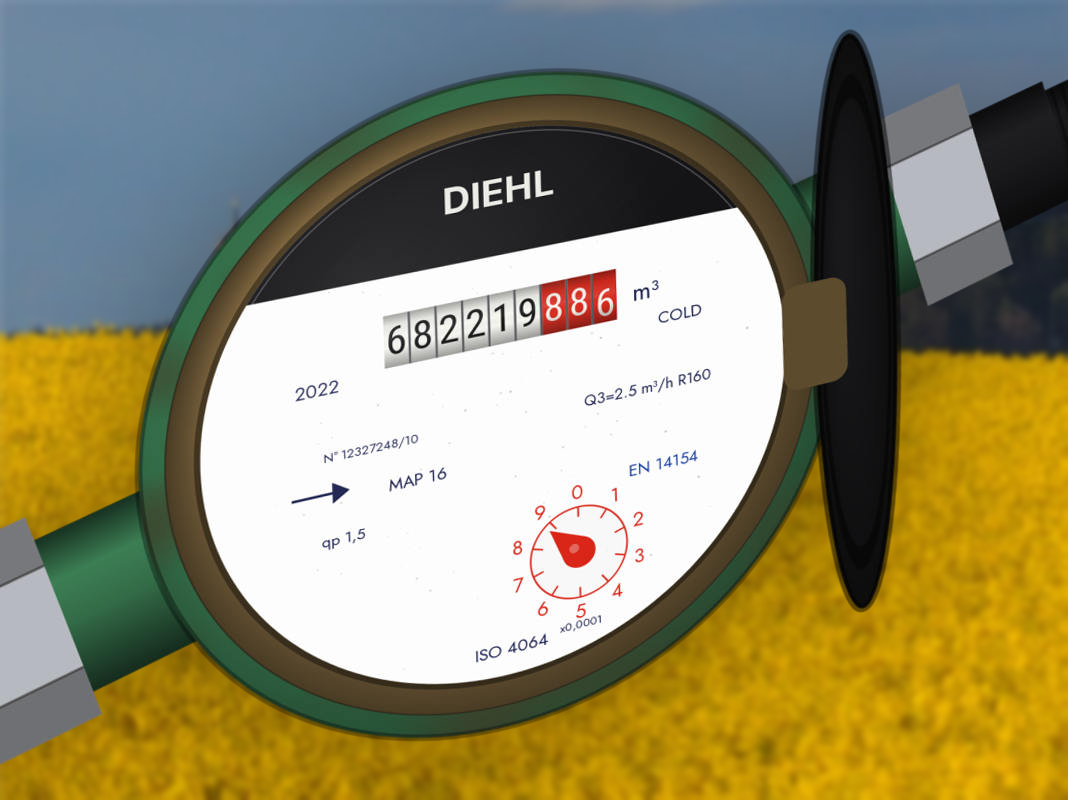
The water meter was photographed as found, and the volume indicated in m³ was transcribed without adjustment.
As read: 682219.8858 m³
